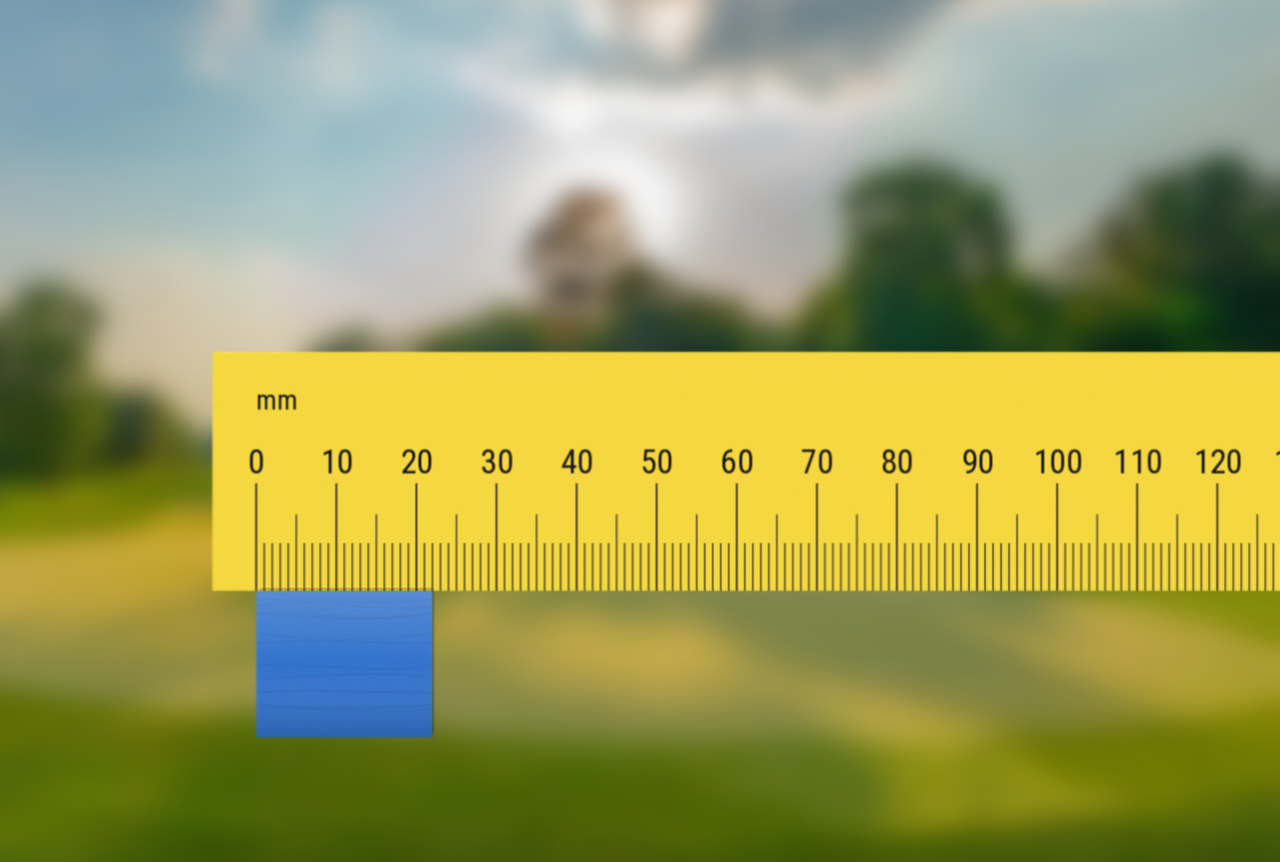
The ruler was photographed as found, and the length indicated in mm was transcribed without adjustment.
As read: 22 mm
